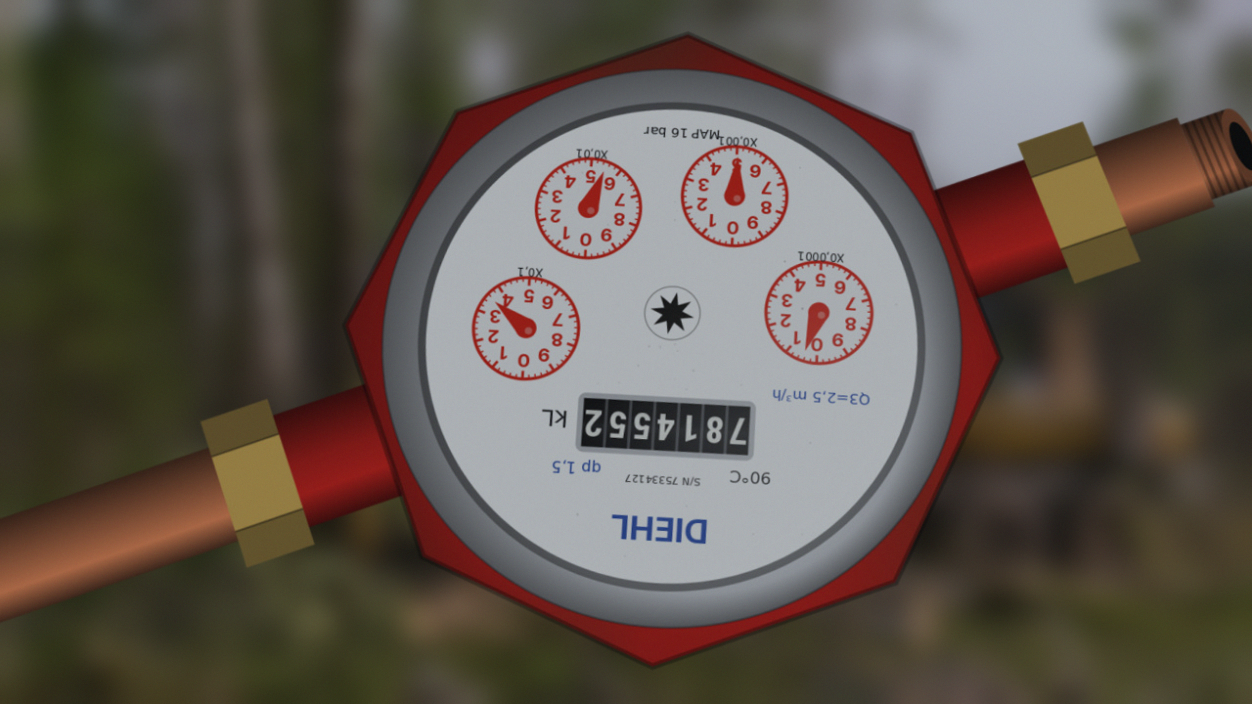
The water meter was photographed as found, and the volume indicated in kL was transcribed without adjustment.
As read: 7814552.3550 kL
